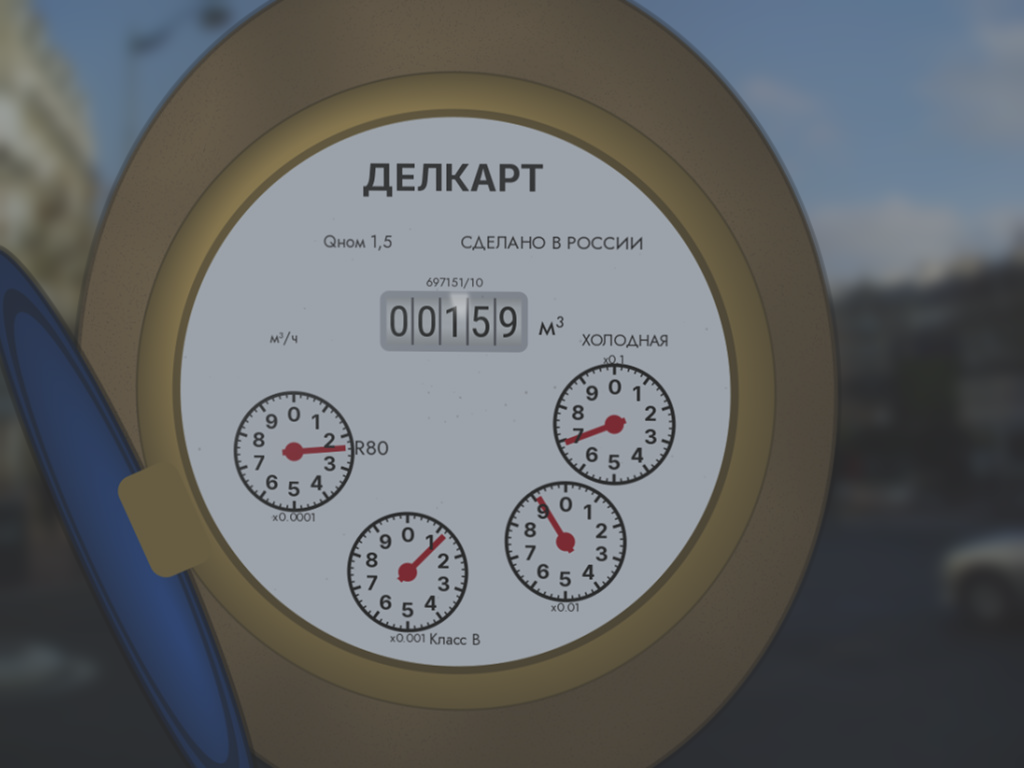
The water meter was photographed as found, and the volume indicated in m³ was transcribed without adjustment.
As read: 159.6912 m³
